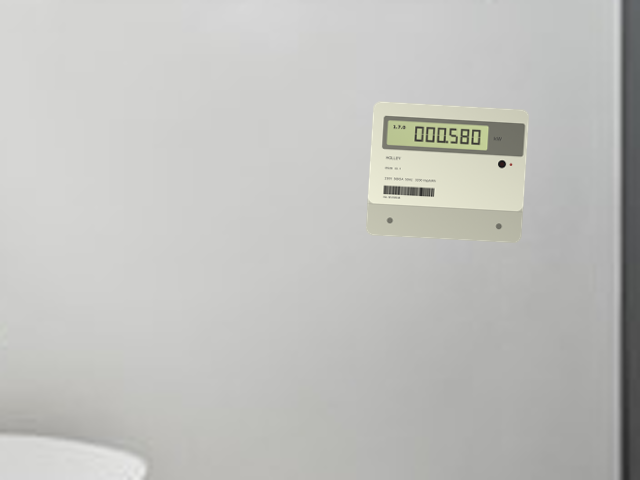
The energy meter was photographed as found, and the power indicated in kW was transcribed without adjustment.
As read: 0.580 kW
